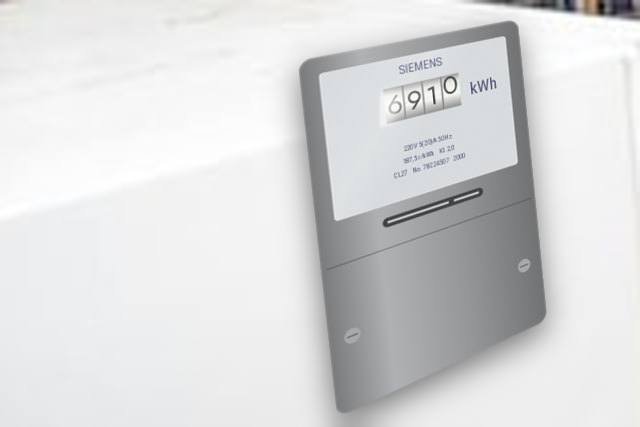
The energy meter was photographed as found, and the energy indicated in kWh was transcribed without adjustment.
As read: 6910 kWh
